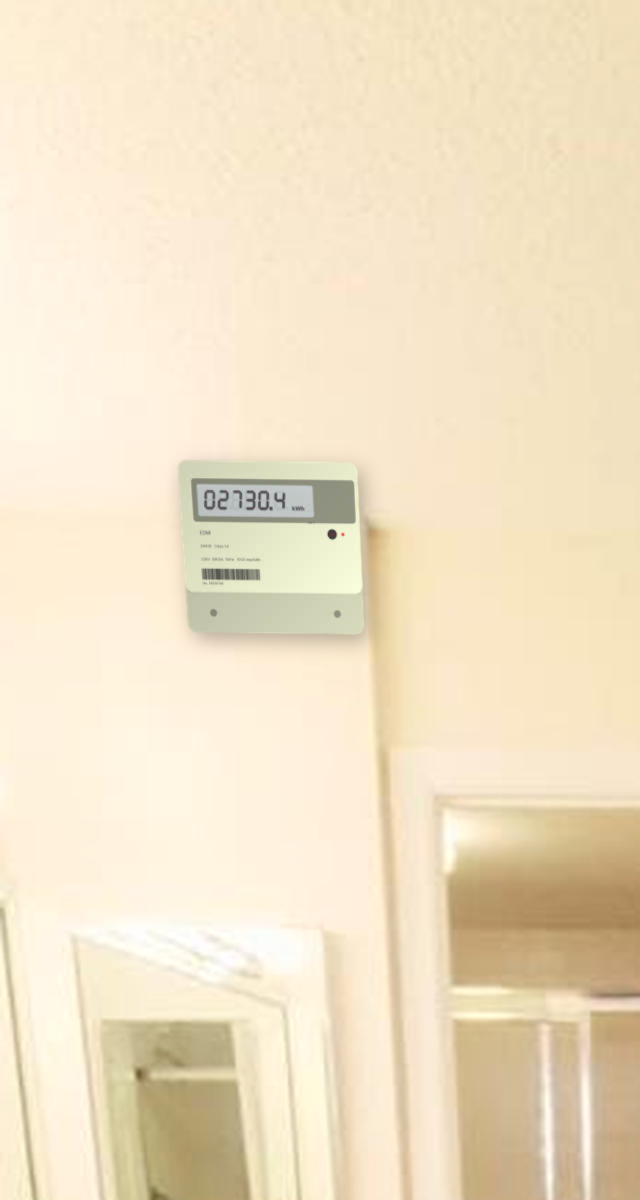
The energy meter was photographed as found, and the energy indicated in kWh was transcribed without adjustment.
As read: 2730.4 kWh
